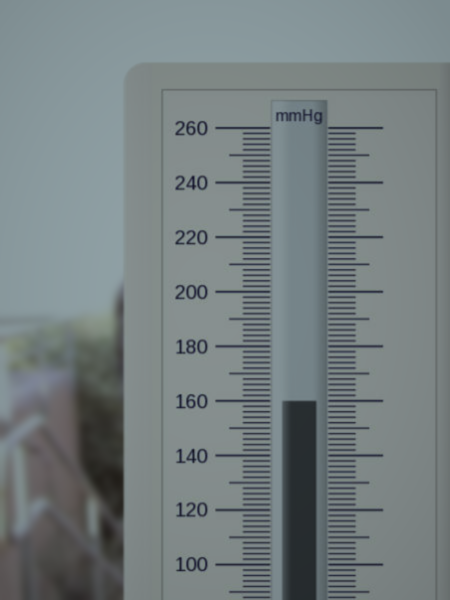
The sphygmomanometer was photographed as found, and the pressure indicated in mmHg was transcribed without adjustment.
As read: 160 mmHg
